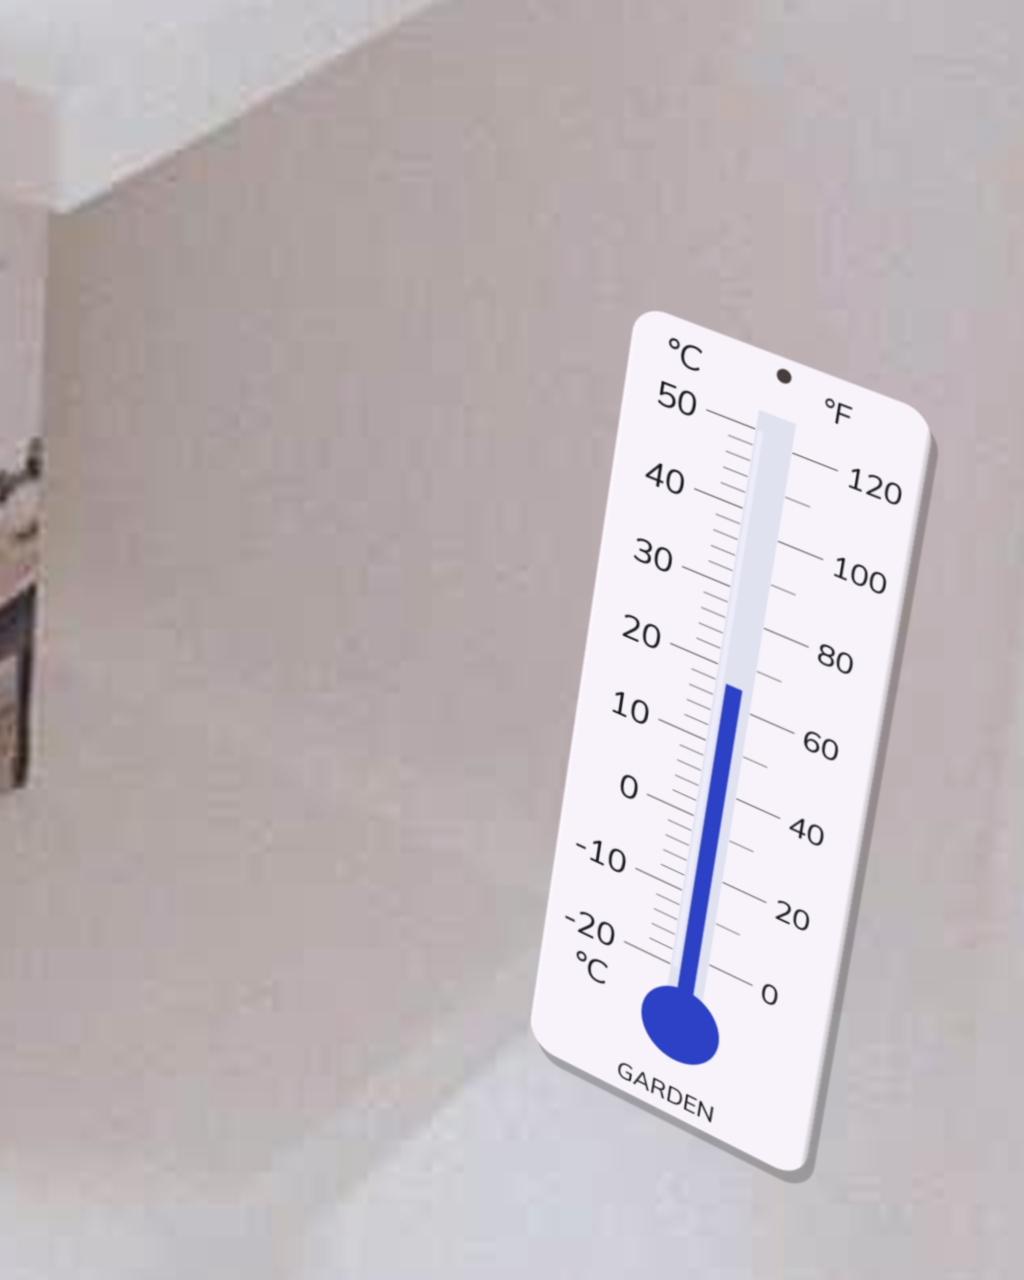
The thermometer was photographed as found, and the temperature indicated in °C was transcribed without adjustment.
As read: 18 °C
